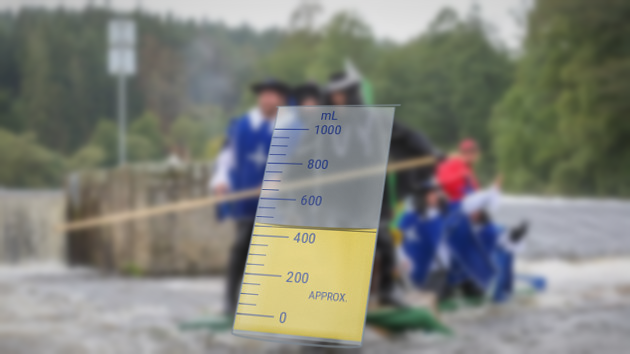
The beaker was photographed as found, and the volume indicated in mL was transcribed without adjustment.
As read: 450 mL
